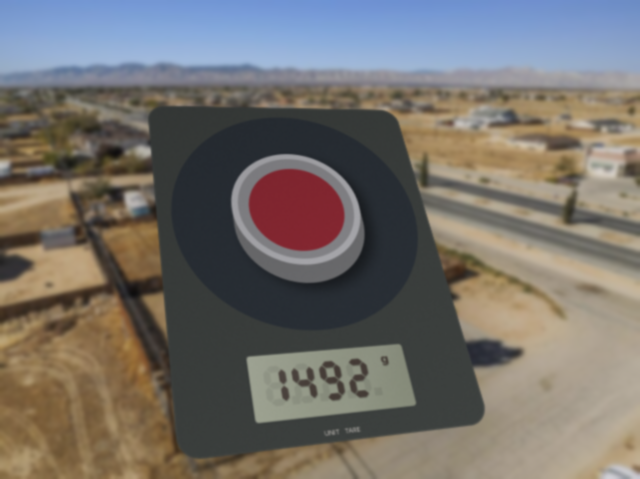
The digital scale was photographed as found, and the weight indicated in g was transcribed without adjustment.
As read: 1492 g
